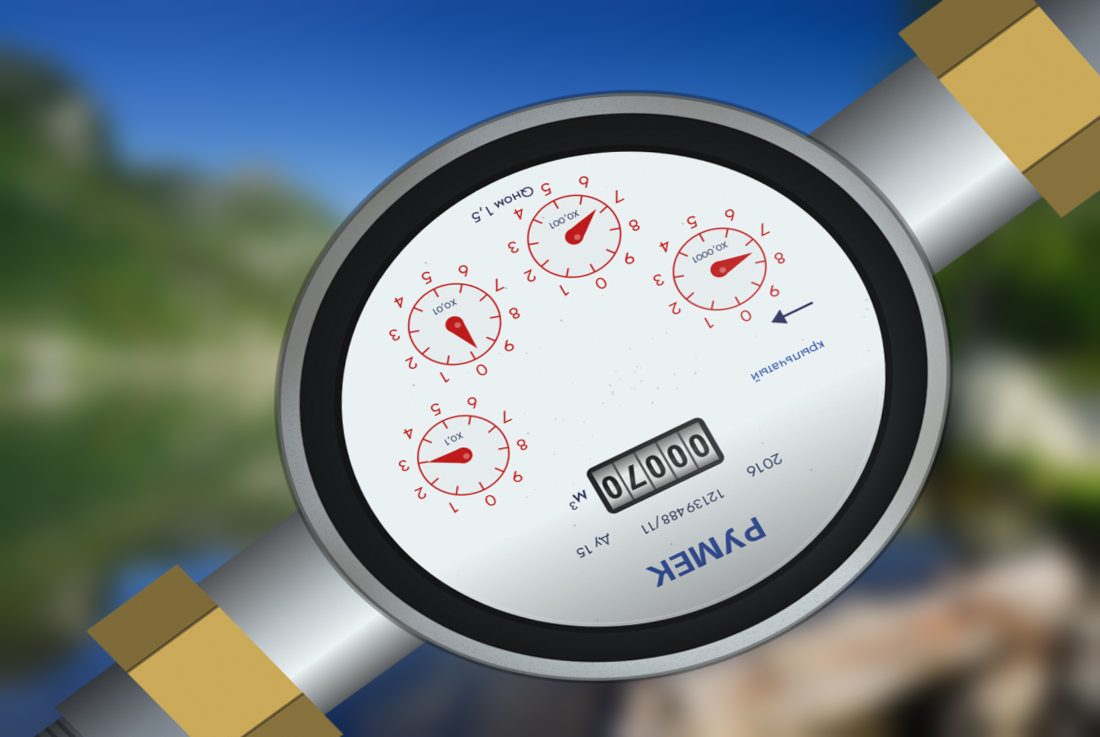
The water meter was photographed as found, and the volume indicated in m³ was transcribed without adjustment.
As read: 70.2967 m³
